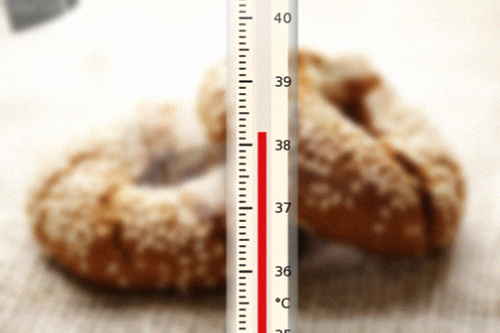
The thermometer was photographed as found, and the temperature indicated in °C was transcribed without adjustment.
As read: 38.2 °C
